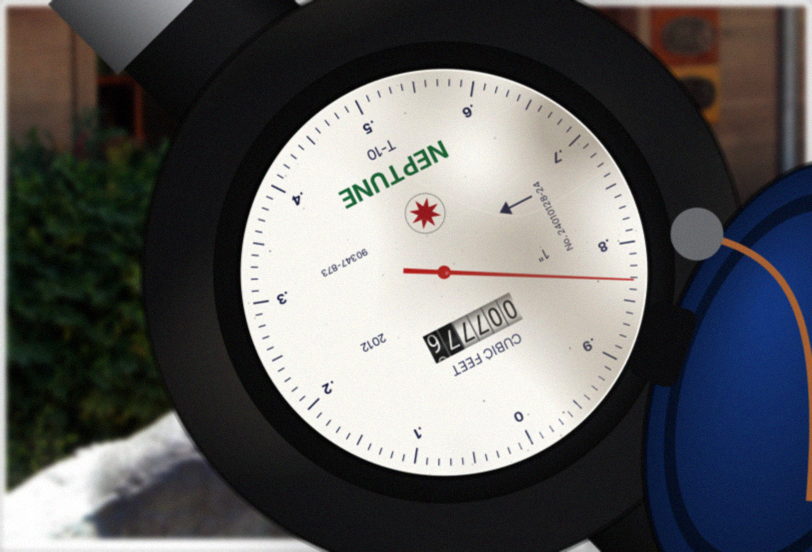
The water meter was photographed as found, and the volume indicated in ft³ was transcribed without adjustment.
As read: 7775.83 ft³
